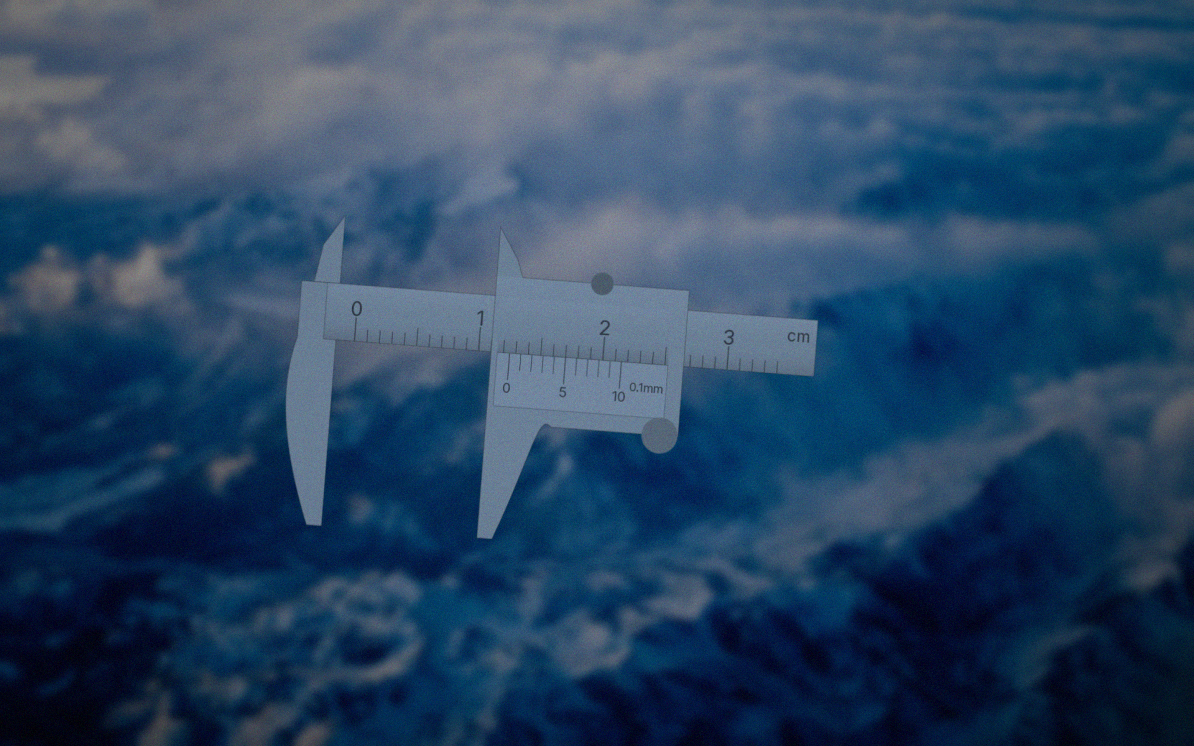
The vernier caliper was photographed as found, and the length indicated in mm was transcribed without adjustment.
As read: 12.5 mm
